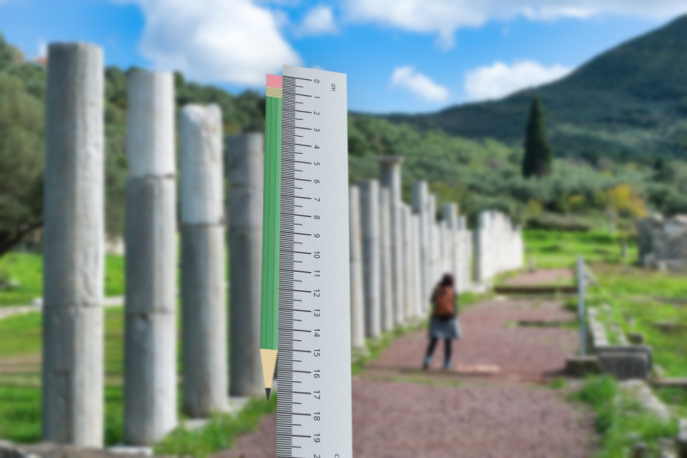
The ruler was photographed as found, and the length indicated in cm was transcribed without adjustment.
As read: 17.5 cm
